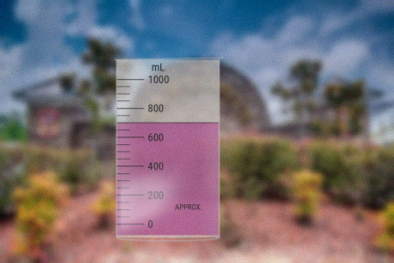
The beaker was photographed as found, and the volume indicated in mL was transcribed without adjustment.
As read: 700 mL
